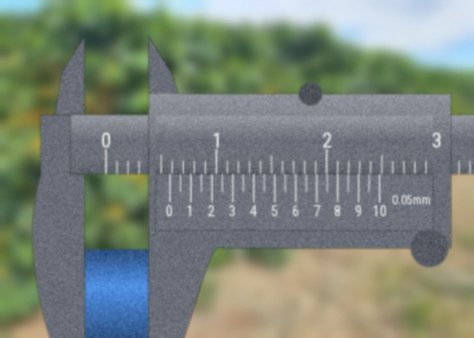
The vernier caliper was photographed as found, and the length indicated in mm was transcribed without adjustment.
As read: 5.8 mm
